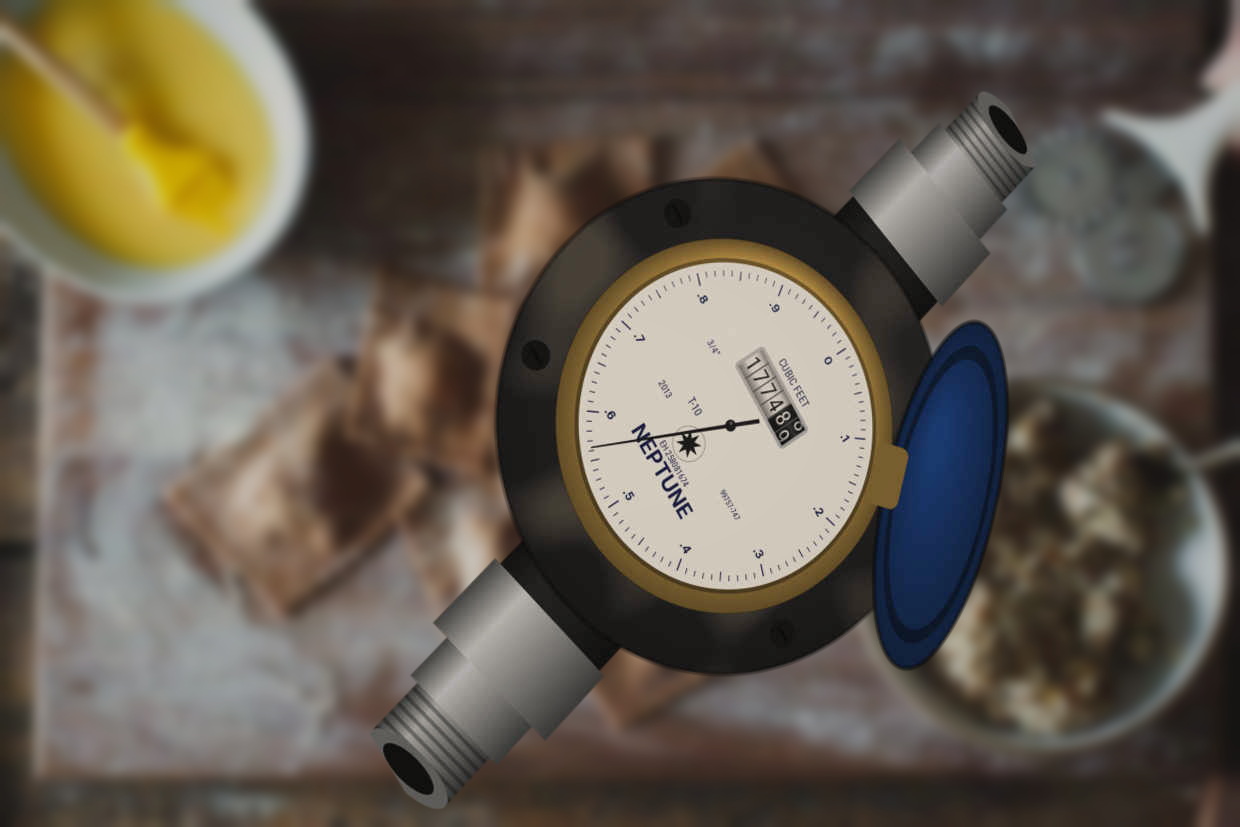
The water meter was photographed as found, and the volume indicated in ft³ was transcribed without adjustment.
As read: 177488.56 ft³
